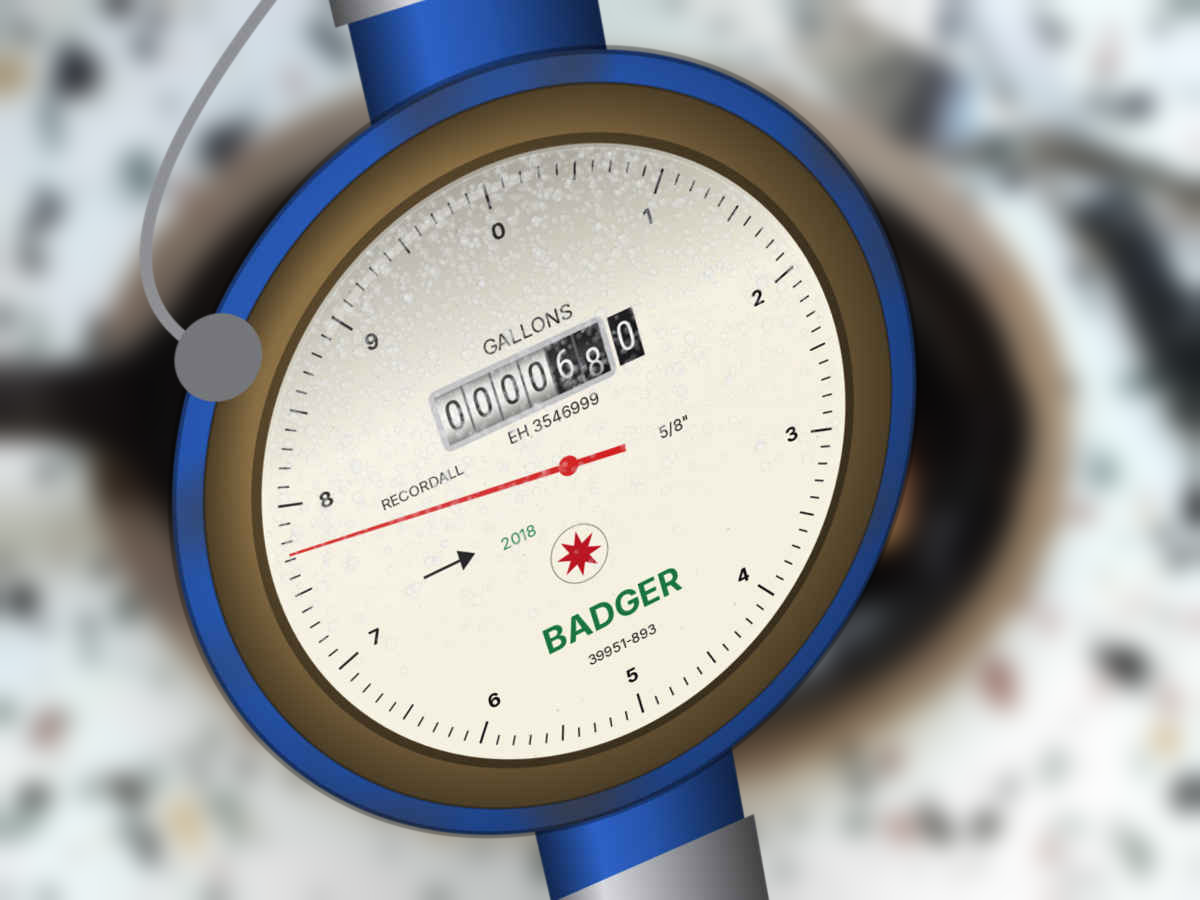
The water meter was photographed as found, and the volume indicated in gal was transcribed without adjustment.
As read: 677.7 gal
